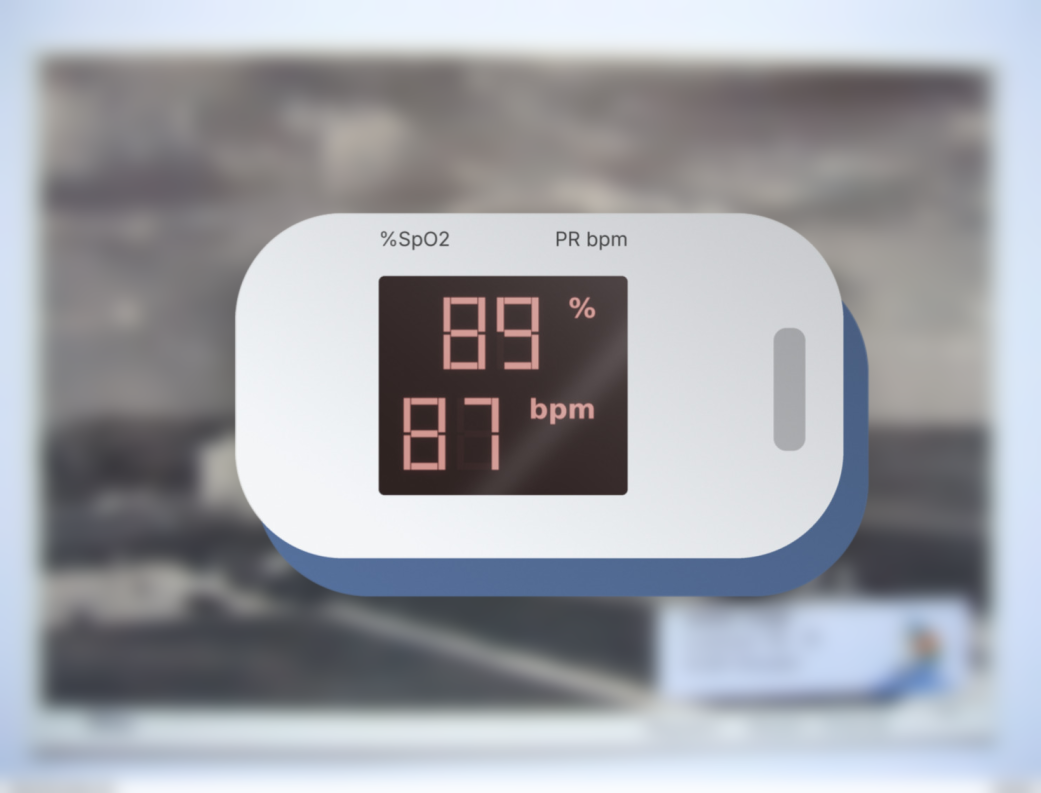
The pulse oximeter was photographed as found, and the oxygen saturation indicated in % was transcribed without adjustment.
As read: 89 %
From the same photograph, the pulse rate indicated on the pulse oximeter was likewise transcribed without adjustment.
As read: 87 bpm
